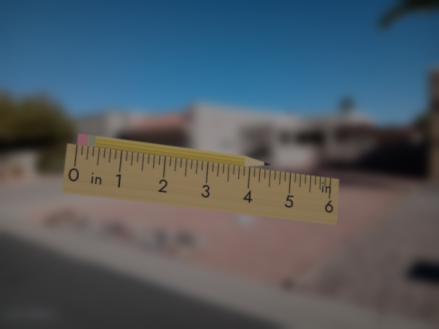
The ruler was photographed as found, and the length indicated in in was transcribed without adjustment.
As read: 4.5 in
